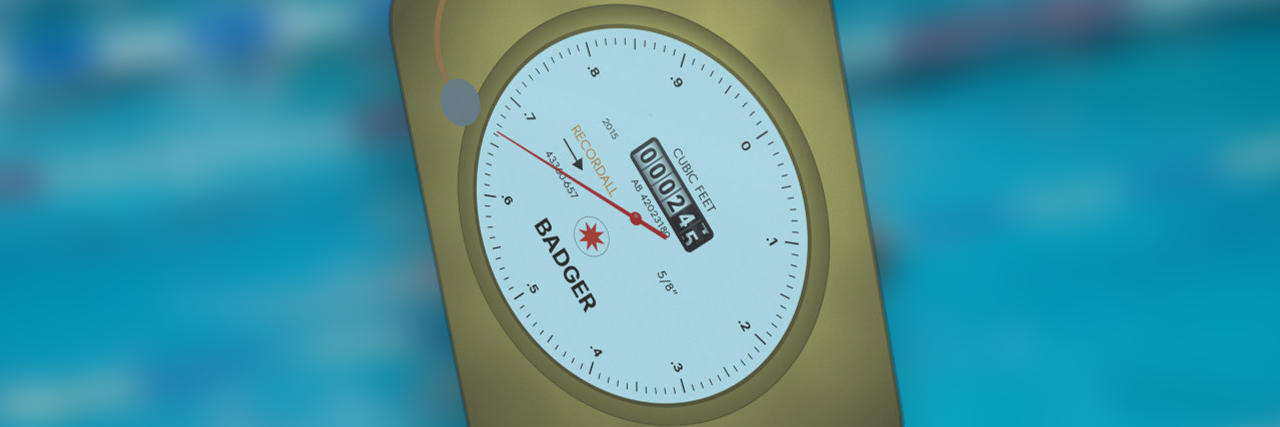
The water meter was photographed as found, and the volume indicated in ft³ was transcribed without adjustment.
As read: 244.66 ft³
